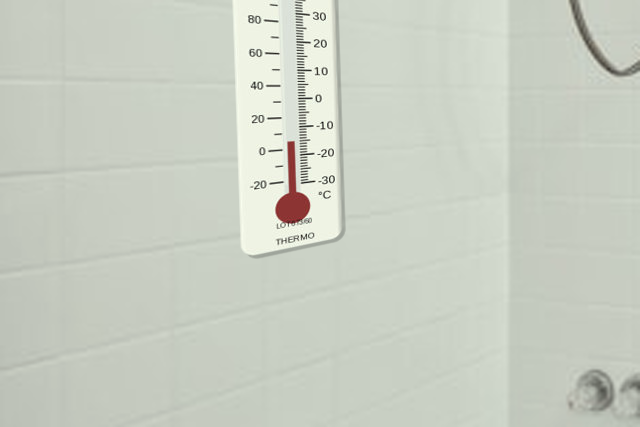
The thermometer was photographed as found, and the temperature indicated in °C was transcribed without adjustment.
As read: -15 °C
